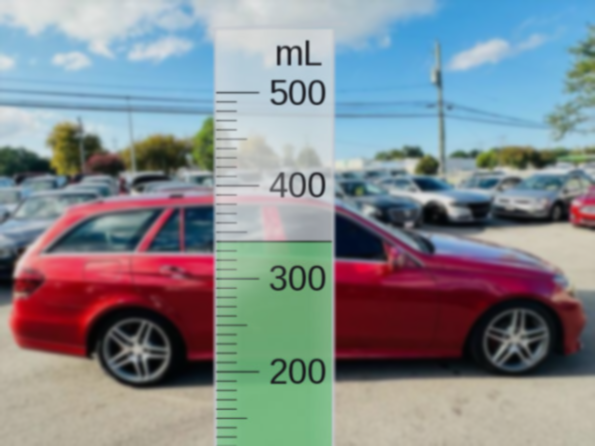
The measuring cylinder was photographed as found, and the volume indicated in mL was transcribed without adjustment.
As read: 340 mL
